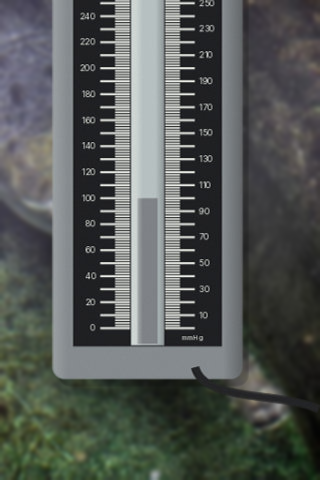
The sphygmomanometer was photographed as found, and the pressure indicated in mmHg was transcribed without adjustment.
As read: 100 mmHg
